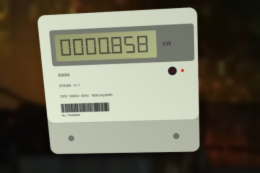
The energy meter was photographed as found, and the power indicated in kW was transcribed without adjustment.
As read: 0.858 kW
